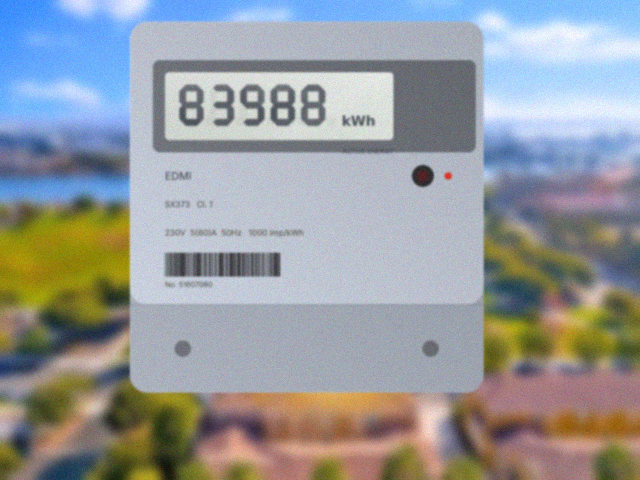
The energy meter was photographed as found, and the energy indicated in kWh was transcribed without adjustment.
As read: 83988 kWh
